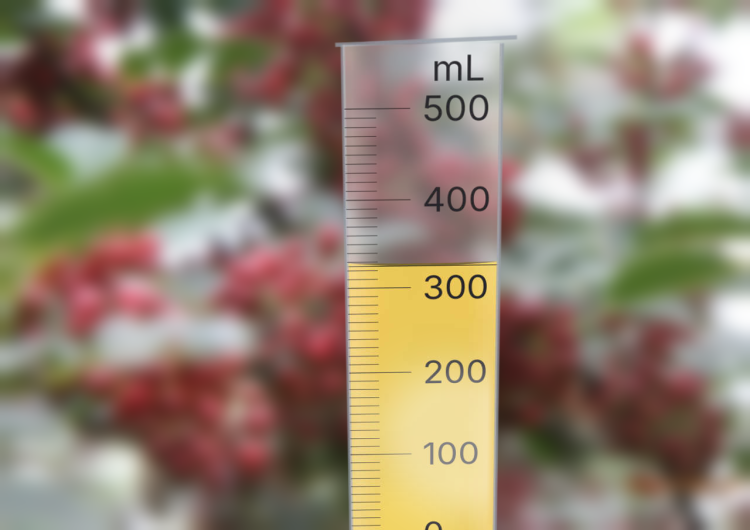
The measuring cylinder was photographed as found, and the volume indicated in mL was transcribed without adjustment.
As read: 325 mL
